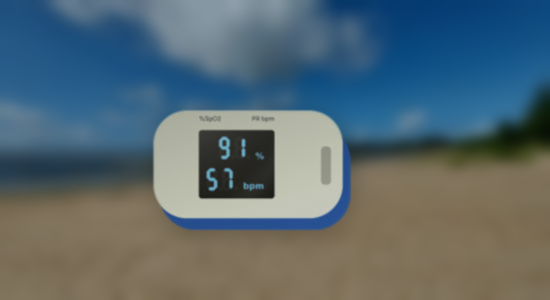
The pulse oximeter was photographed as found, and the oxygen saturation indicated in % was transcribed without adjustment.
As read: 91 %
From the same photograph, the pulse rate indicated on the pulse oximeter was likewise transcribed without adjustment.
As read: 57 bpm
